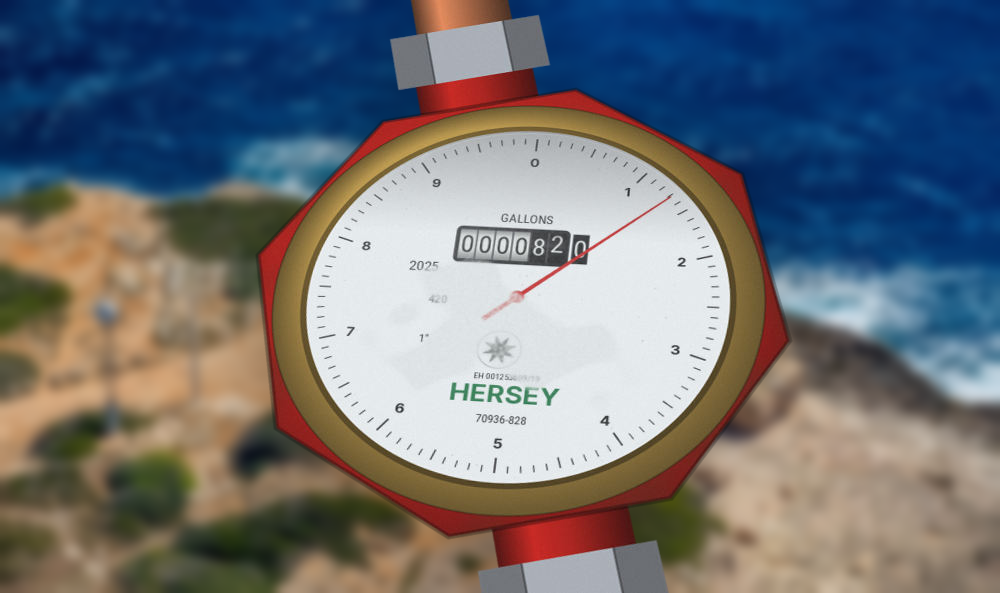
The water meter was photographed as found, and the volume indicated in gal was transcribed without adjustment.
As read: 821.3 gal
